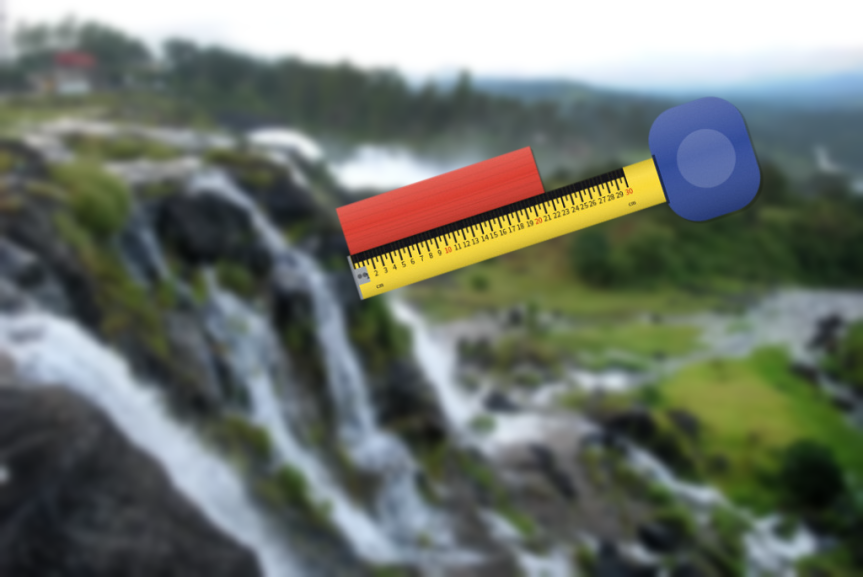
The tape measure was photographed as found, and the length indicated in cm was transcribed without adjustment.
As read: 21.5 cm
